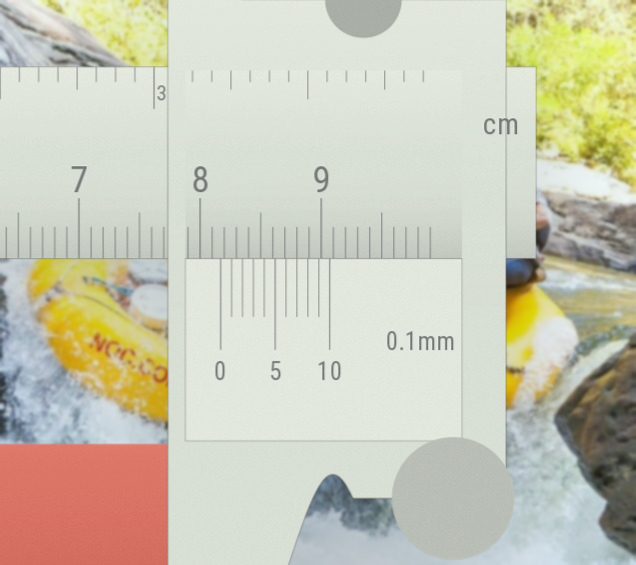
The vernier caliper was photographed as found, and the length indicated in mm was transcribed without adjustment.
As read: 81.7 mm
